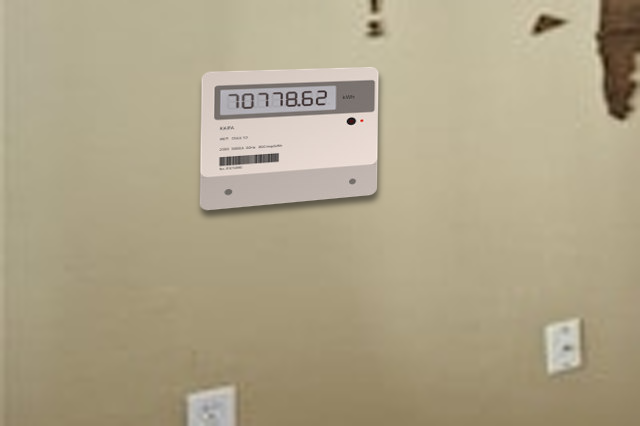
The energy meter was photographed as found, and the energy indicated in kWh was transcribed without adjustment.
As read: 70778.62 kWh
